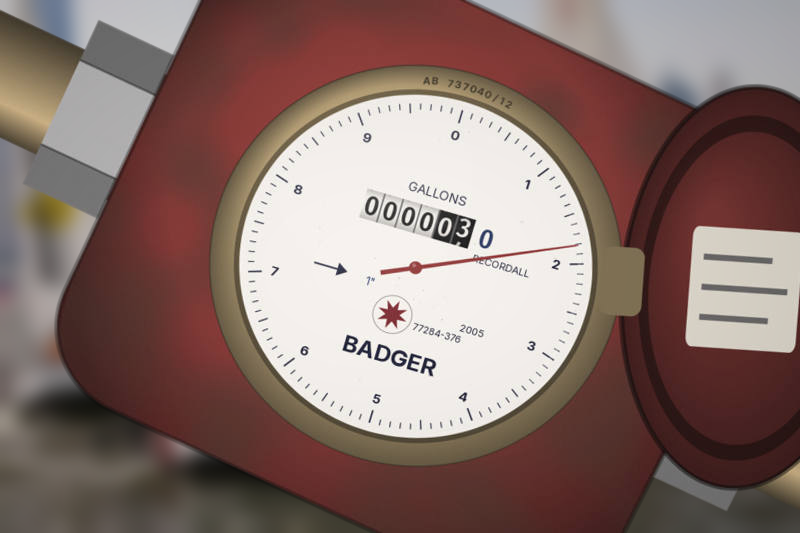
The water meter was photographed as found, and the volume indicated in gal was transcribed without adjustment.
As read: 31.8 gal
